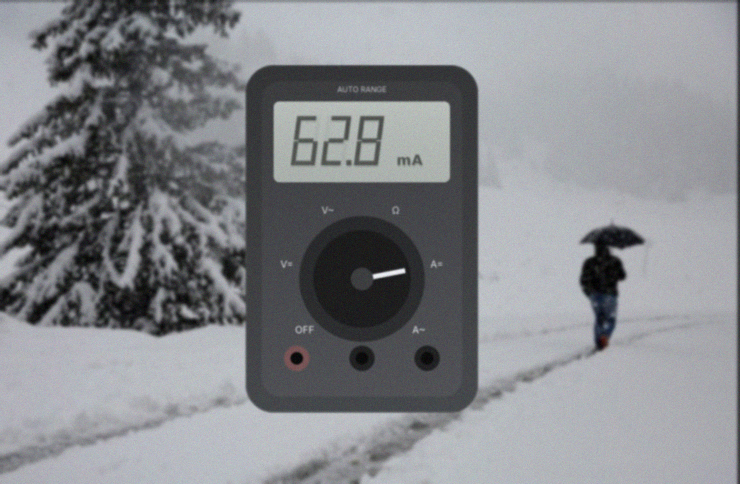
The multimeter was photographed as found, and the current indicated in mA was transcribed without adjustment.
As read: 62.8 mA
